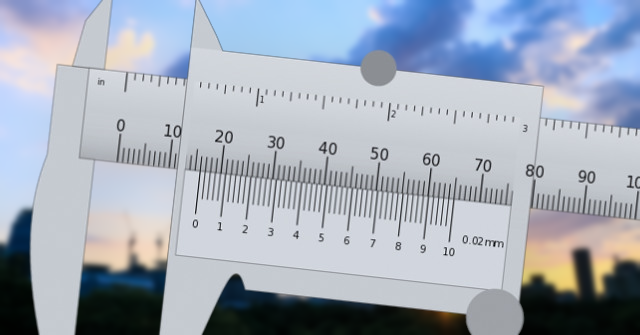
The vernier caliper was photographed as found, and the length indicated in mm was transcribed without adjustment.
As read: 16.0 mm
